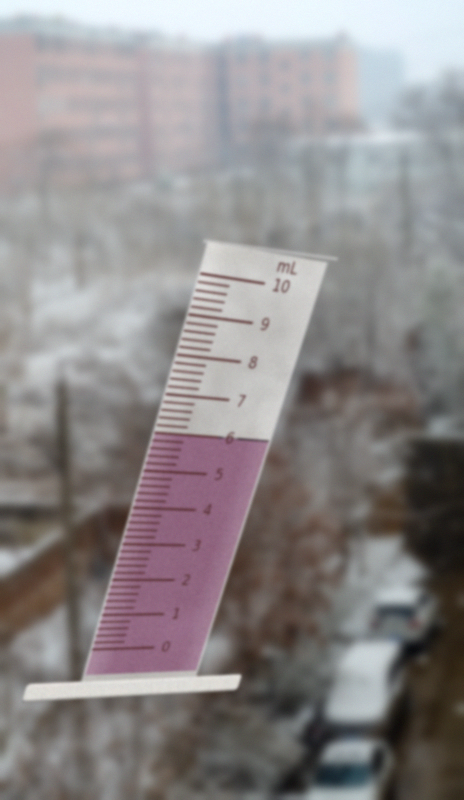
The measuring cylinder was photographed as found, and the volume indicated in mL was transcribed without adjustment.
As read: 6 mL
